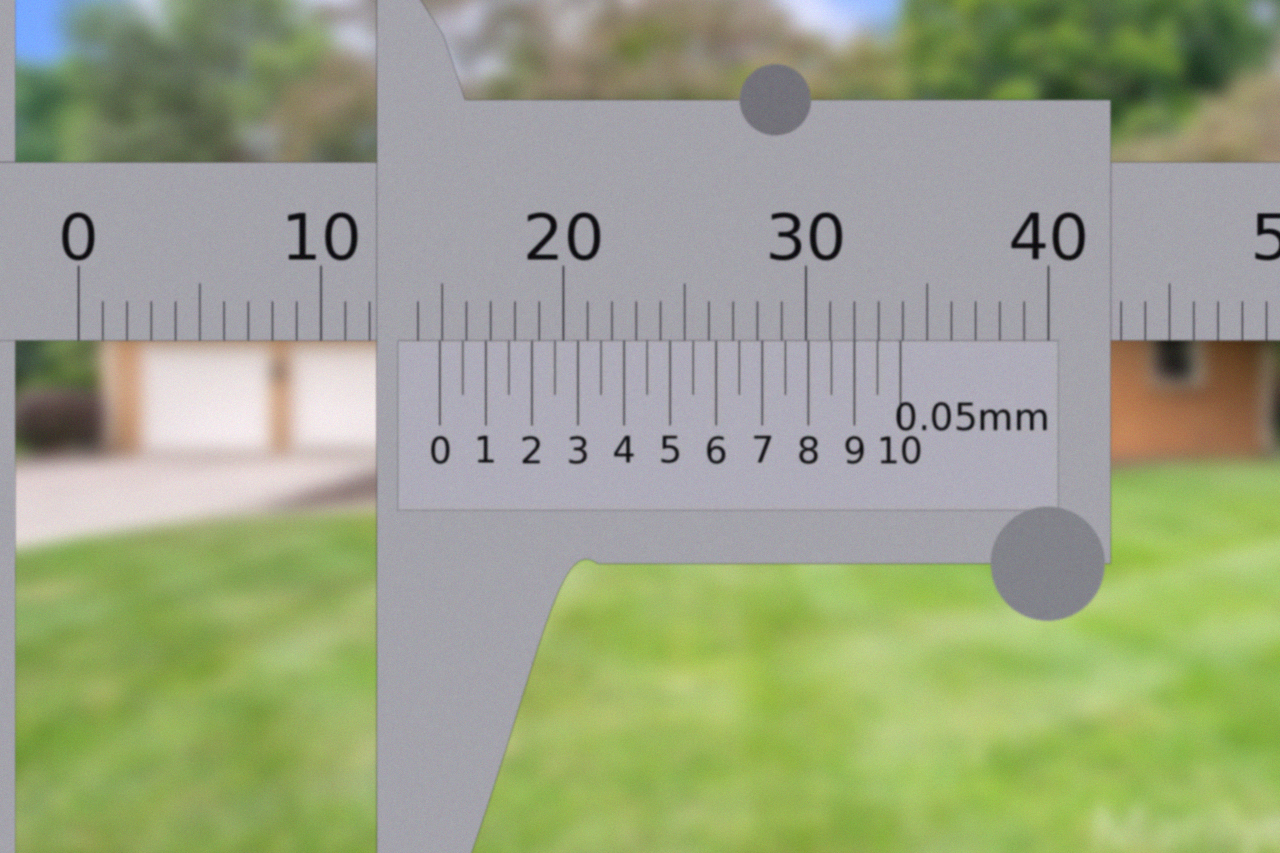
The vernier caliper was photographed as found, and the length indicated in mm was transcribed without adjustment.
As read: 14.9 mm
